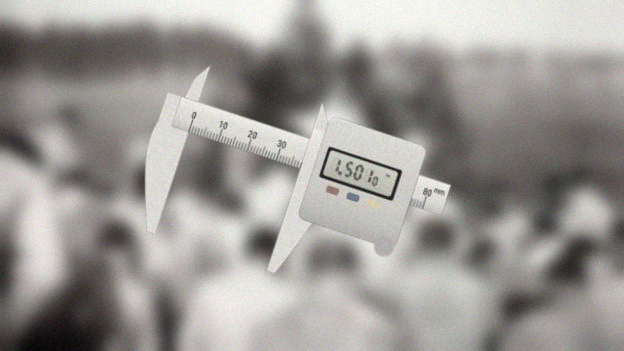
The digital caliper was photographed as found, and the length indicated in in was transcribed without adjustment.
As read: 1.5010 in
